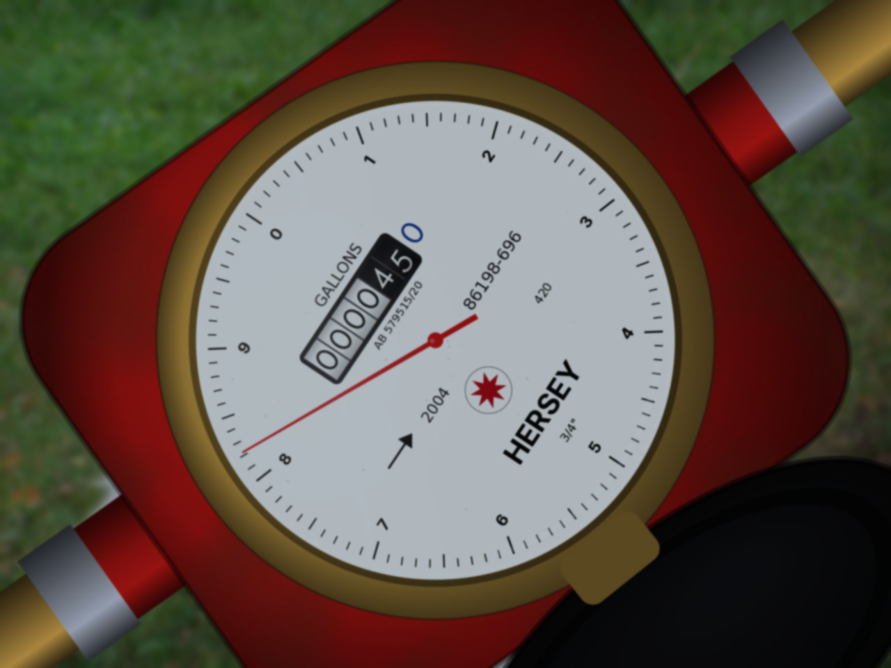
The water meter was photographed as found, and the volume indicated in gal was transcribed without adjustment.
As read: 448.2 gal
